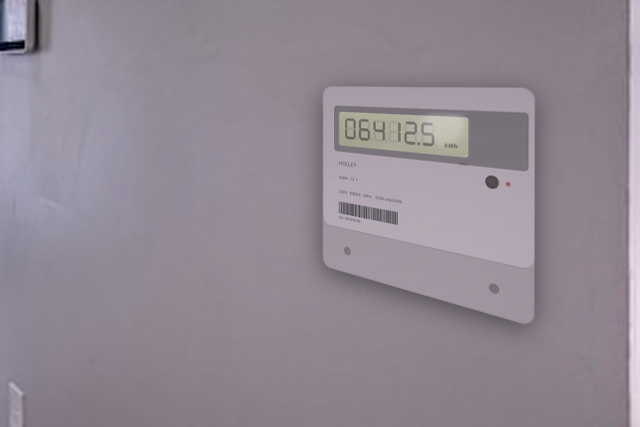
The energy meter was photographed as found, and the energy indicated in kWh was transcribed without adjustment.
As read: 6412.5 kWh
